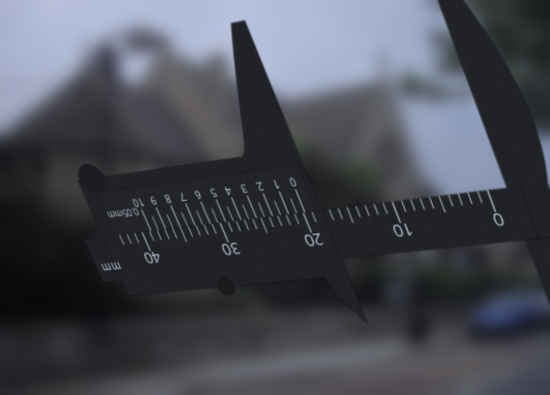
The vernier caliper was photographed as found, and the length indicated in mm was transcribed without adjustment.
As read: 19.8 mm
